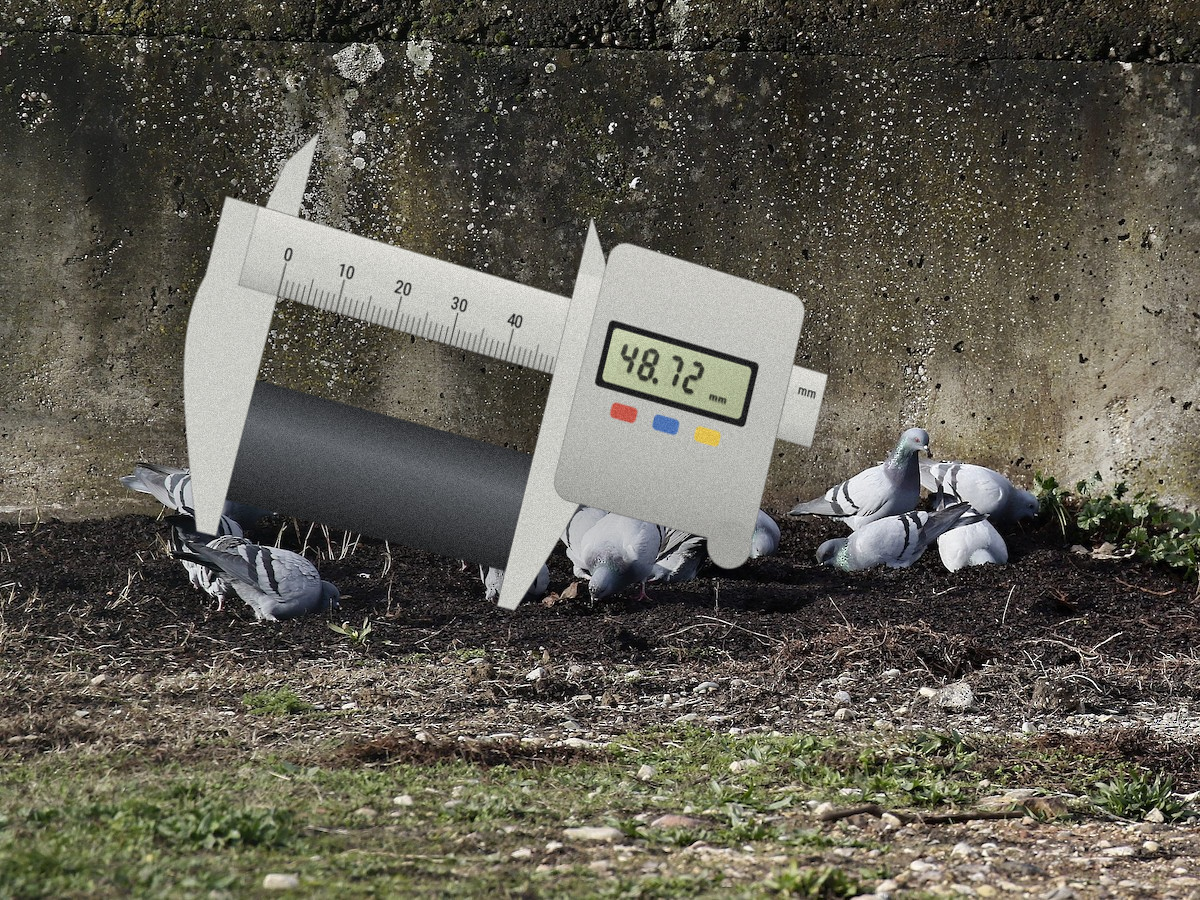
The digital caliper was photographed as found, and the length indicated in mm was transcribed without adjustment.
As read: 48.72 mm
